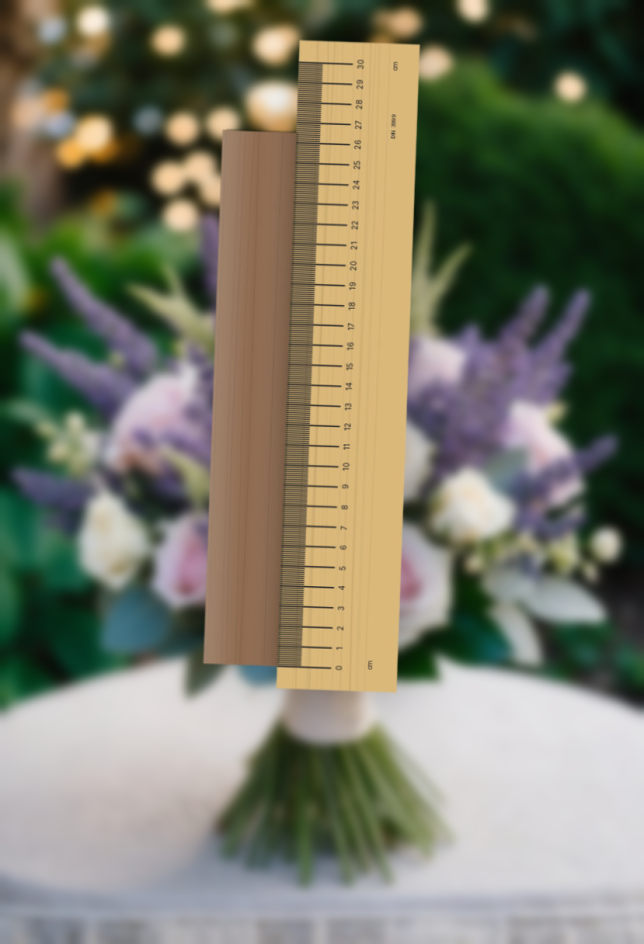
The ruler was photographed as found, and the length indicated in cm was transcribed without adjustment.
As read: 26.5 cm
